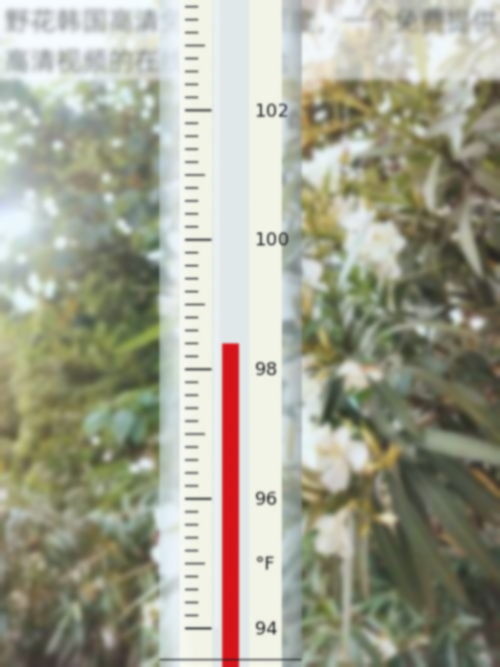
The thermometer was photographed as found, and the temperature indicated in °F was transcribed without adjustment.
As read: 98.4 °F
